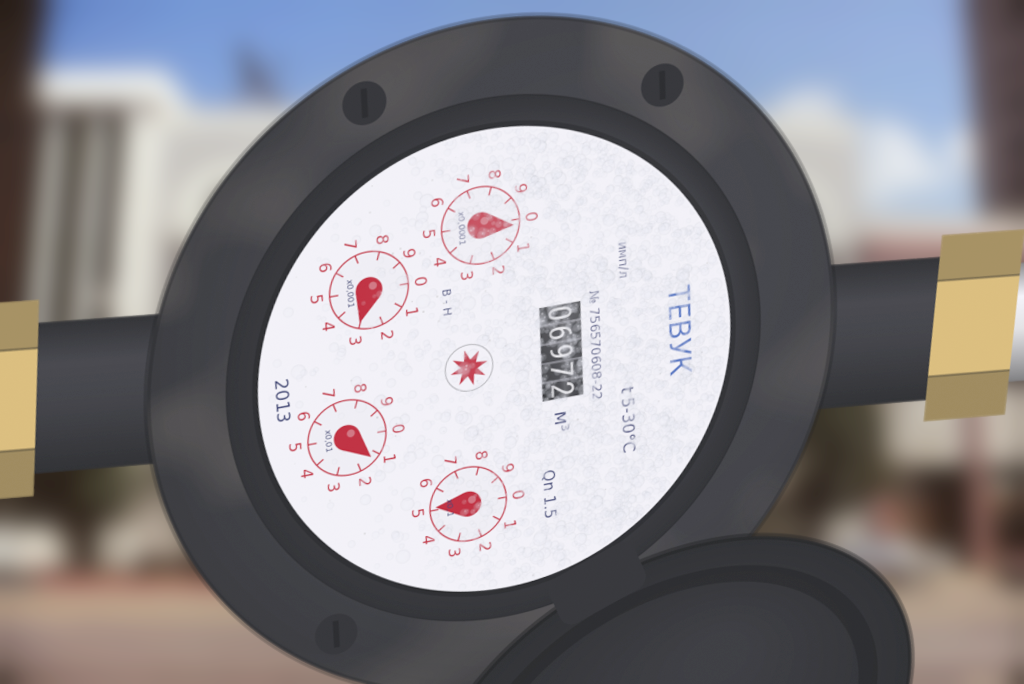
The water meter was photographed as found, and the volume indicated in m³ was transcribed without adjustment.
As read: 6972.5130 m³
